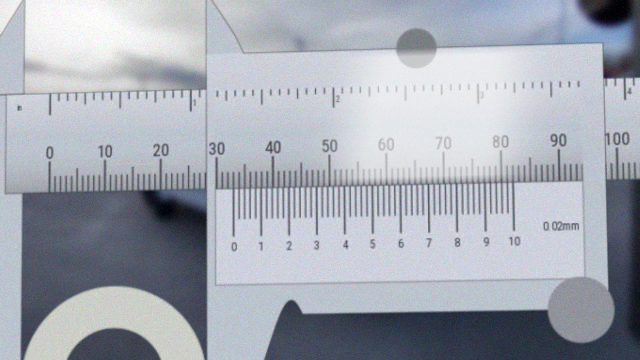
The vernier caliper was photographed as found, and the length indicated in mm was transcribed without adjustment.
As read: 33.0 mm
